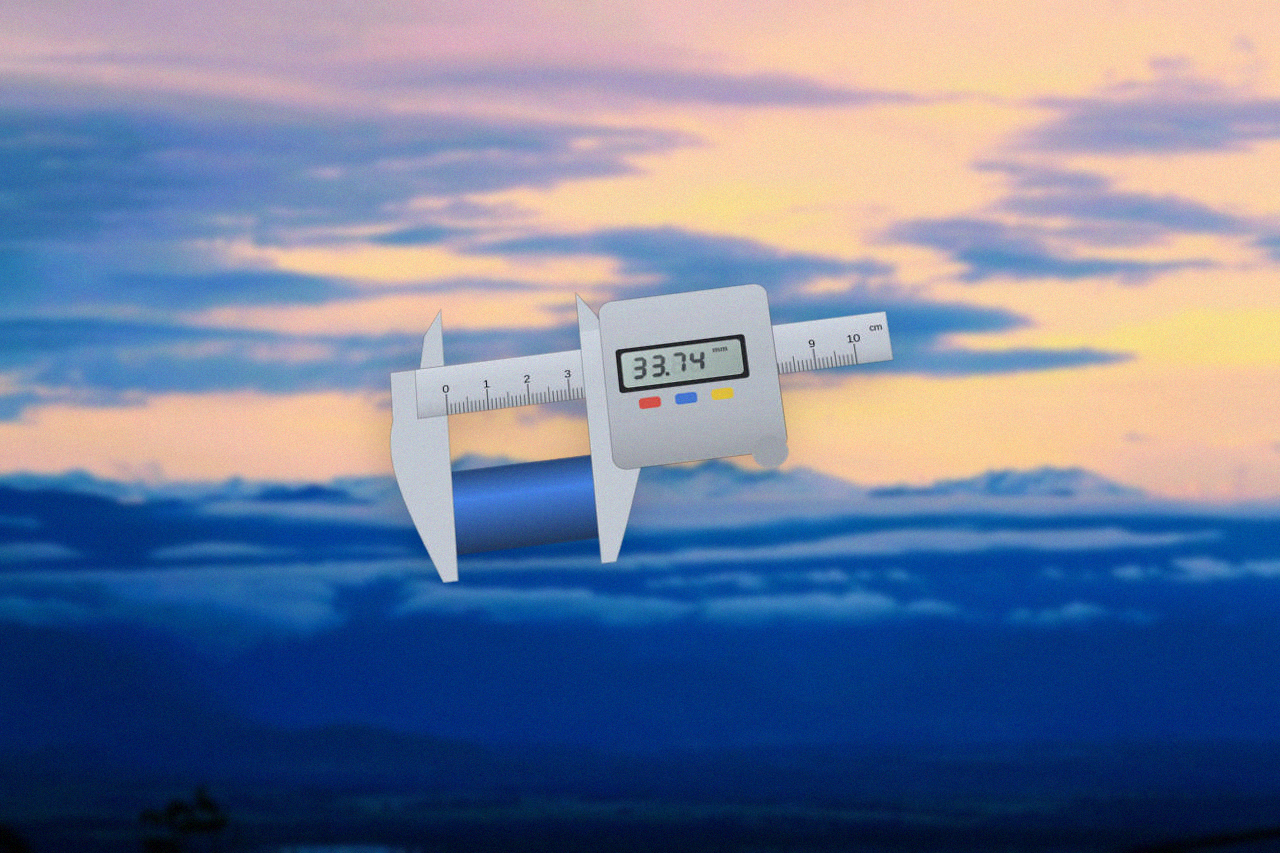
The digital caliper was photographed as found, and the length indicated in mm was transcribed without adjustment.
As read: 33.74 mm
